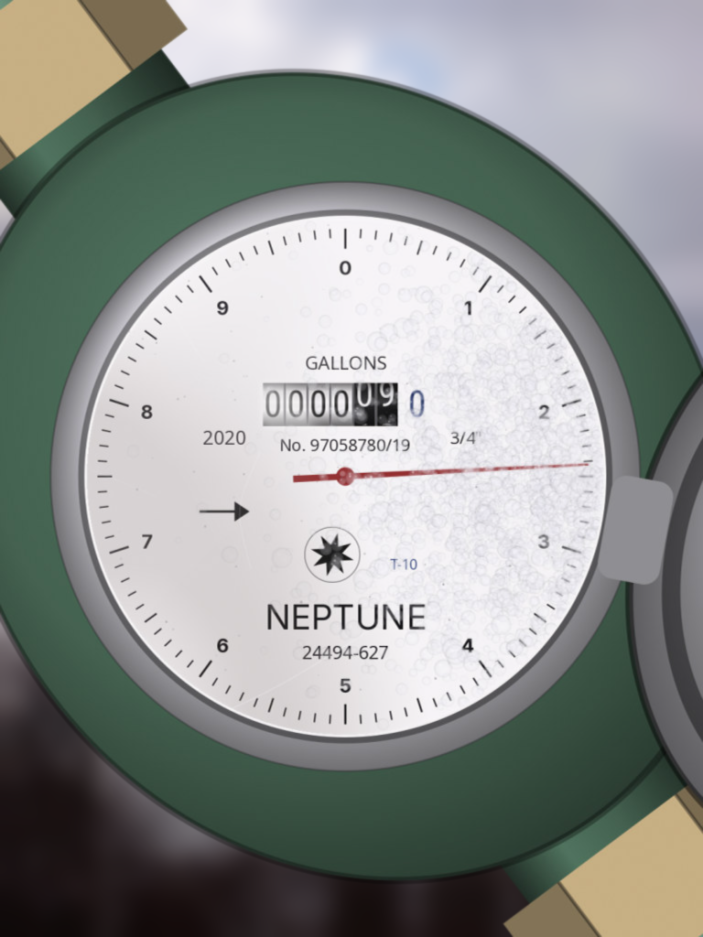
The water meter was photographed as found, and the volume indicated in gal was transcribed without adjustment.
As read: 92.4 gal
